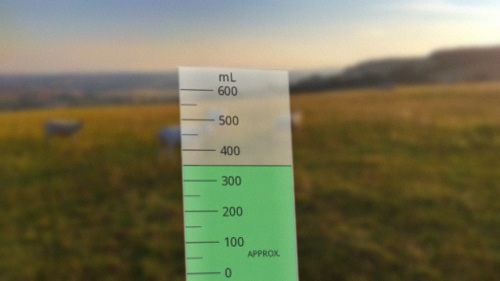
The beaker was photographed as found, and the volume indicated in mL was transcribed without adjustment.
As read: 350 mL
